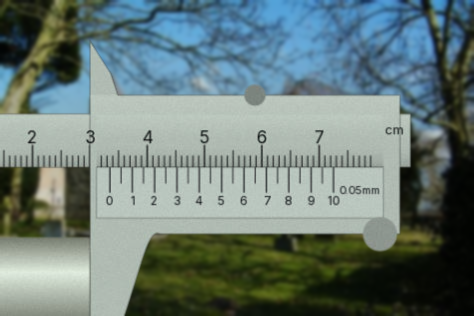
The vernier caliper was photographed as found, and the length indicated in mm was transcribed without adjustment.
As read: 33.5 mm
